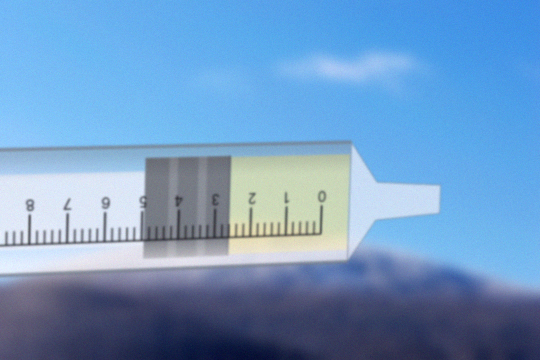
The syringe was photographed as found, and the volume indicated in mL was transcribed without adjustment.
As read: 2.6 mL
